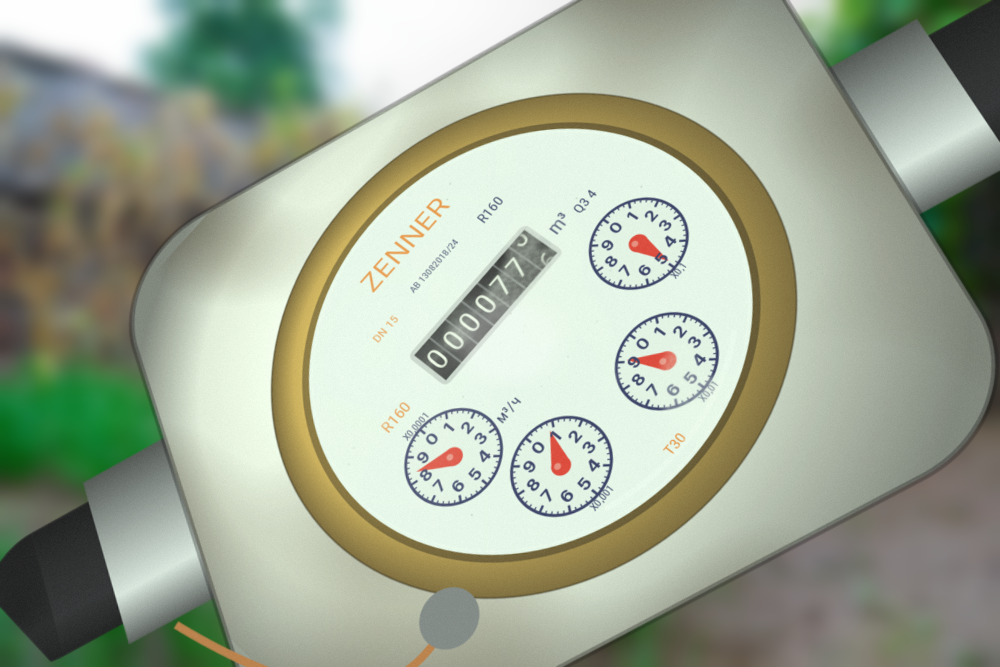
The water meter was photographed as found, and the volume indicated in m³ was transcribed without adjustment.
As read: 775.4908 m³
